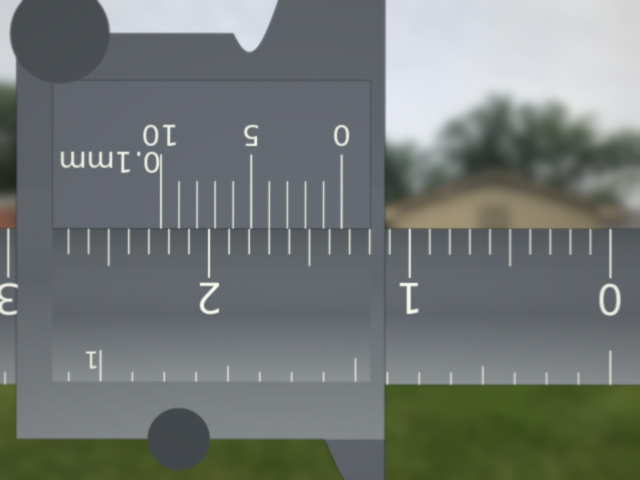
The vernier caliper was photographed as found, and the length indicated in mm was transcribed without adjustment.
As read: 13.4 mm
